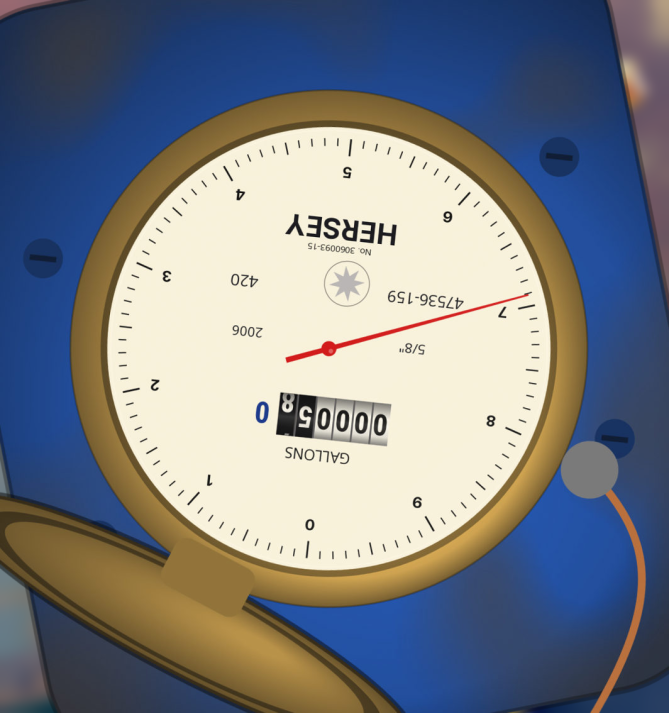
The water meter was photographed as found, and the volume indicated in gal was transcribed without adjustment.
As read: 576.9 gal
